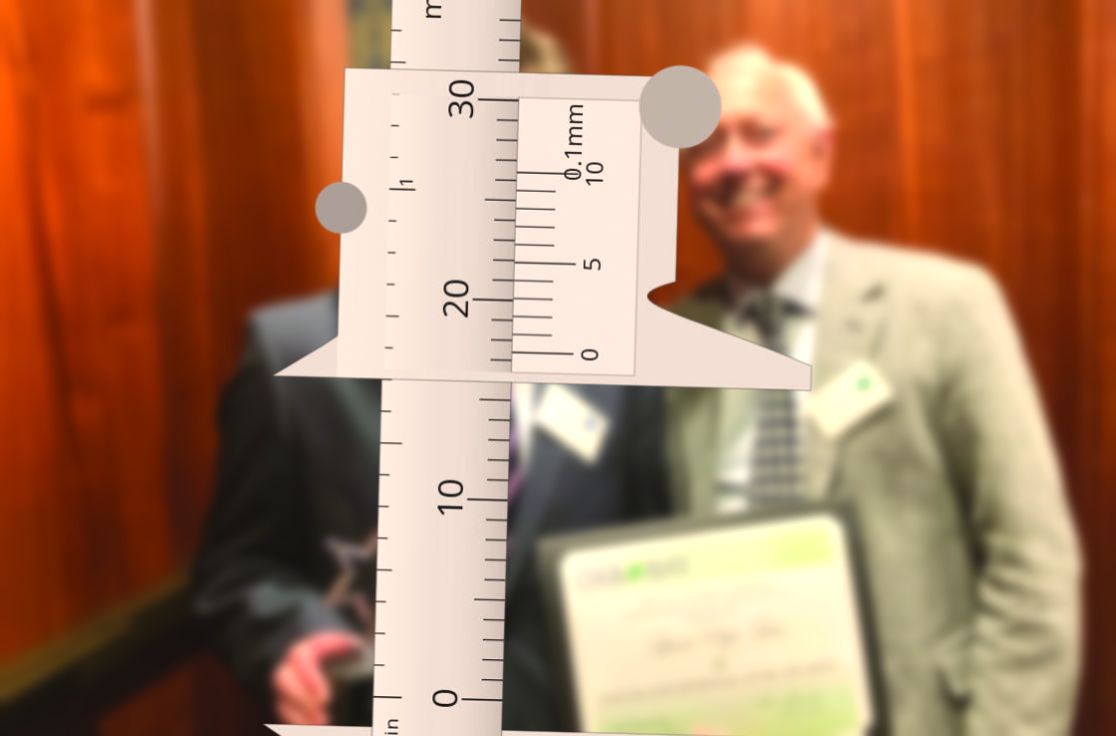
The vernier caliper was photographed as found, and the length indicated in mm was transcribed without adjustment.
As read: 17.4 mm
